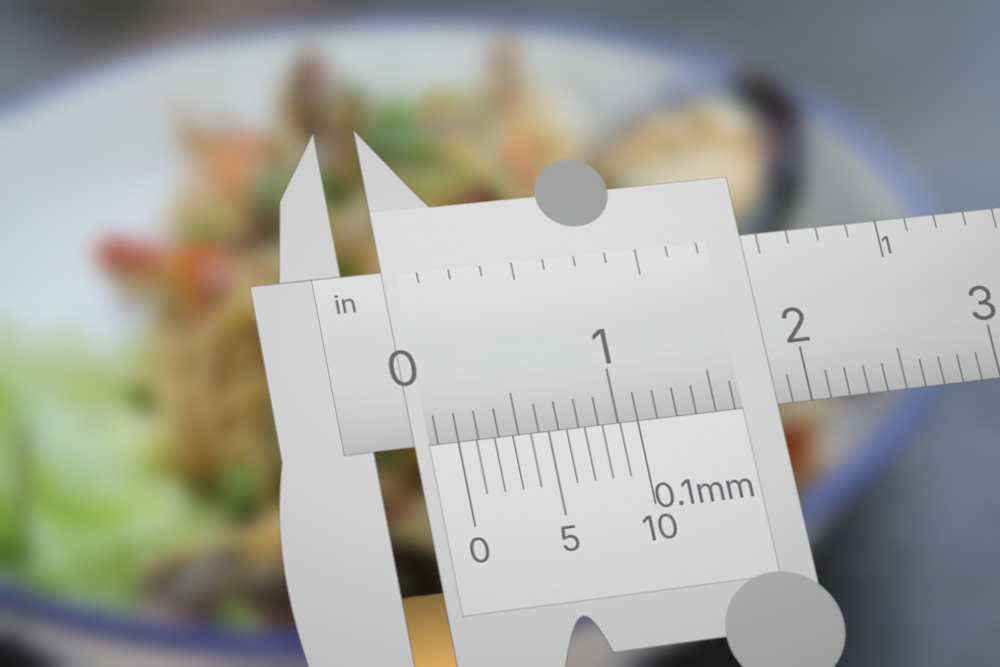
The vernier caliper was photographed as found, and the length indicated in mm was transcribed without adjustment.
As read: 2.0 mm
